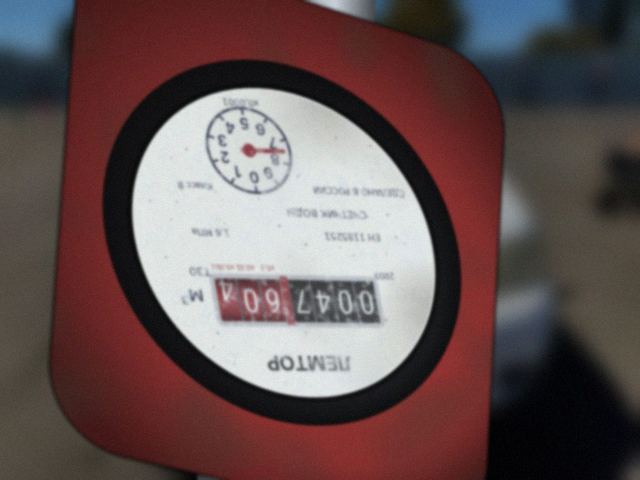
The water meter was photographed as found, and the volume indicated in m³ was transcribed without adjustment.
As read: 47.6037 m³
